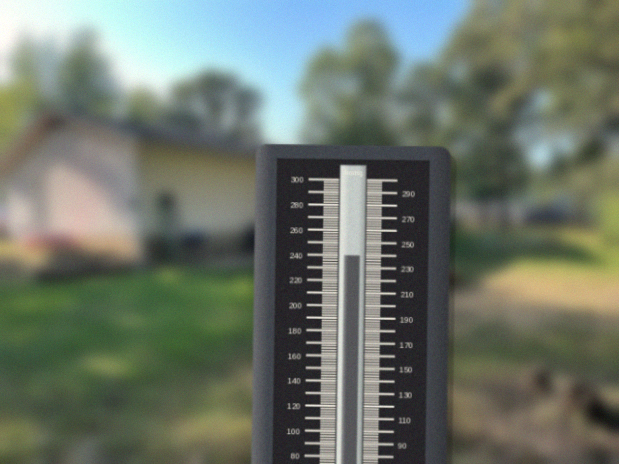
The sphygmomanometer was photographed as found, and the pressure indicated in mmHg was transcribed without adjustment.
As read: 240 mmHg
